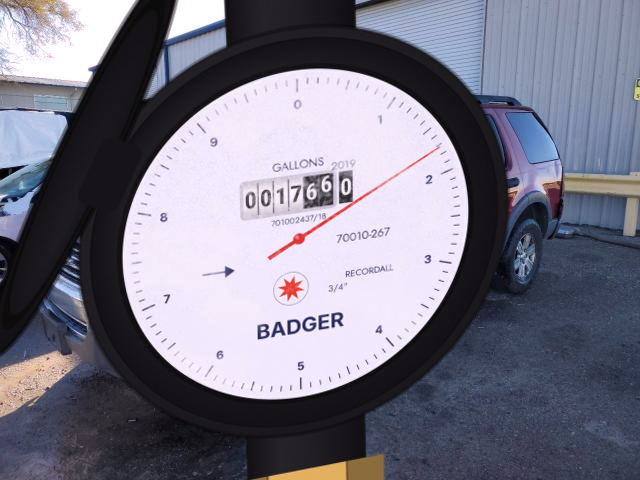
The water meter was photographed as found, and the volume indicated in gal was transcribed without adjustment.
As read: 17661.7 gal
